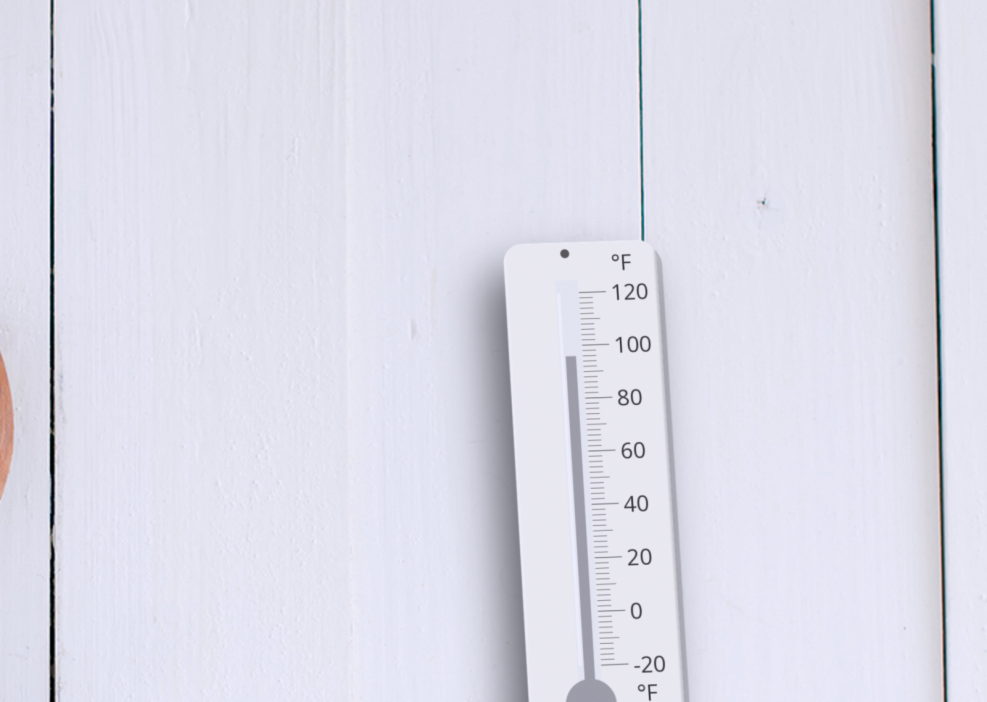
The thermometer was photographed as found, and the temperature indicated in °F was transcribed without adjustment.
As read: 96 °F
